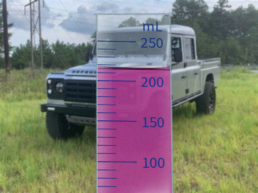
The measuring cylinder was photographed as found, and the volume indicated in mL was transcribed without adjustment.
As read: 215 mL
